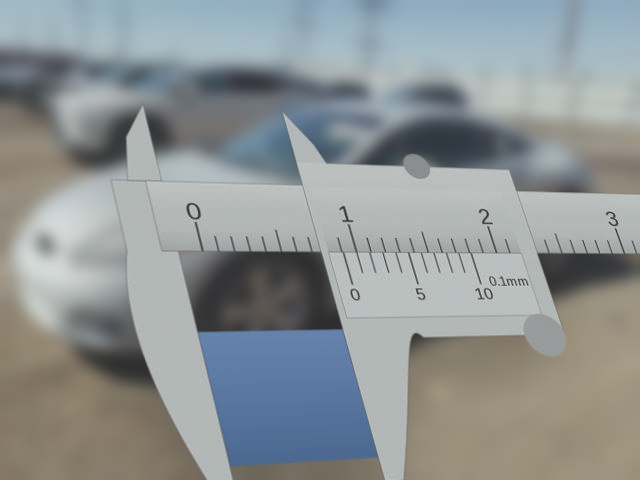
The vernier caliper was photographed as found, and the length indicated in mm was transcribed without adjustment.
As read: 9.1 mm
